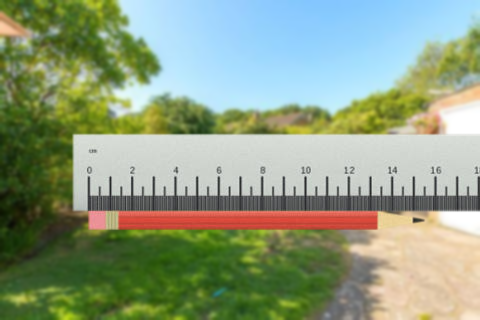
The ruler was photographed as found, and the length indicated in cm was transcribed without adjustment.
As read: 15.5 cm
